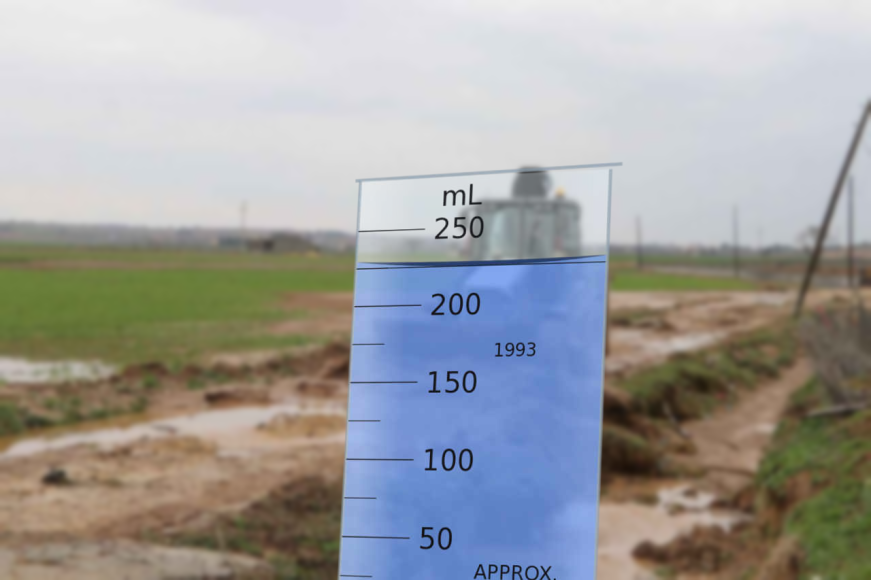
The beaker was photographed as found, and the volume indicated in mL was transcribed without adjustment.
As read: 225 mL
